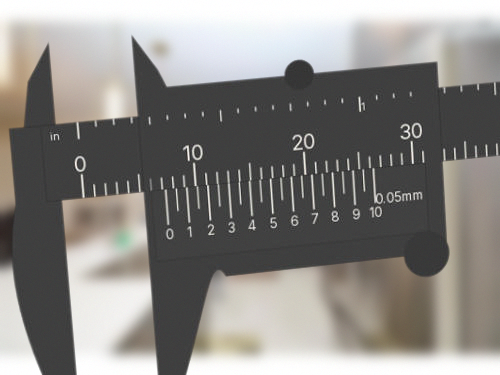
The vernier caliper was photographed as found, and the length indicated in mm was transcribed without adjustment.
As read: 7.3 mm
